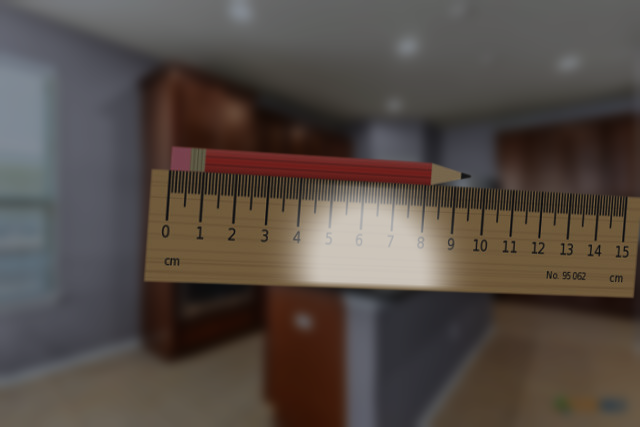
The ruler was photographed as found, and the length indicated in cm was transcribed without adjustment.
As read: 9.5 cm
